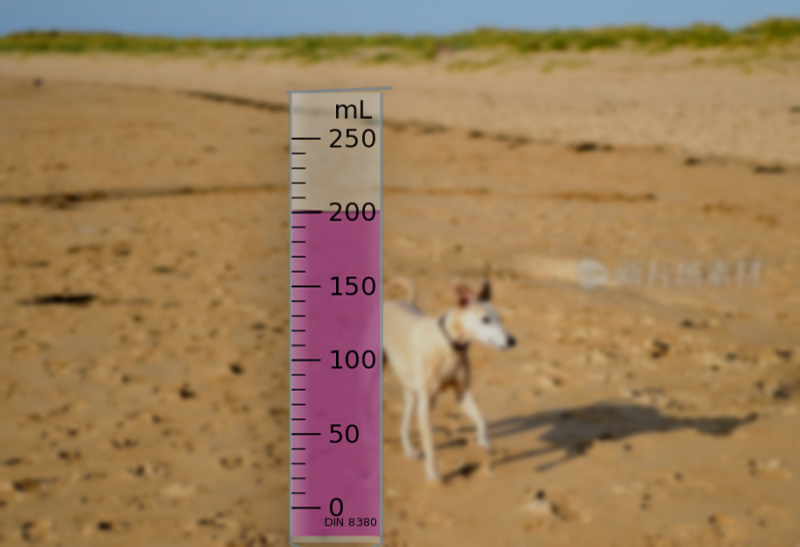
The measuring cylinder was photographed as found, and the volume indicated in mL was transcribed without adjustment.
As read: 200 mL
